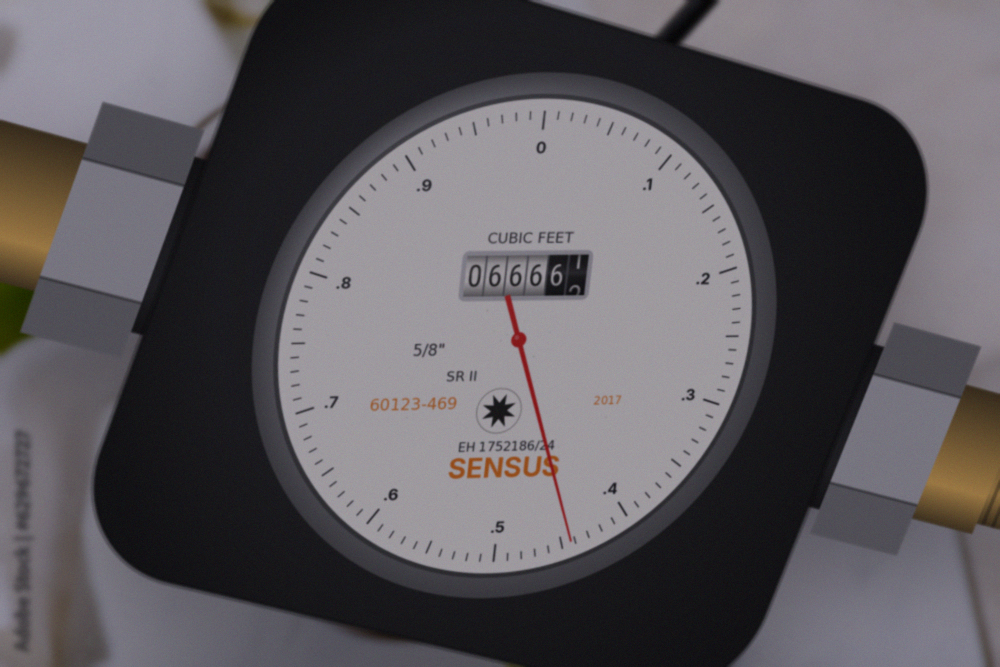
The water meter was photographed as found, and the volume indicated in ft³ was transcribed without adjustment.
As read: 66661.44 ft³
